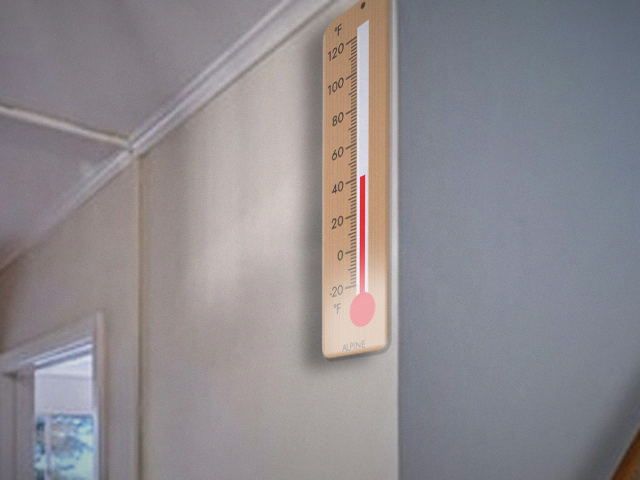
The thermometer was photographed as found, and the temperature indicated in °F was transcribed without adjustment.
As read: 40 °F
